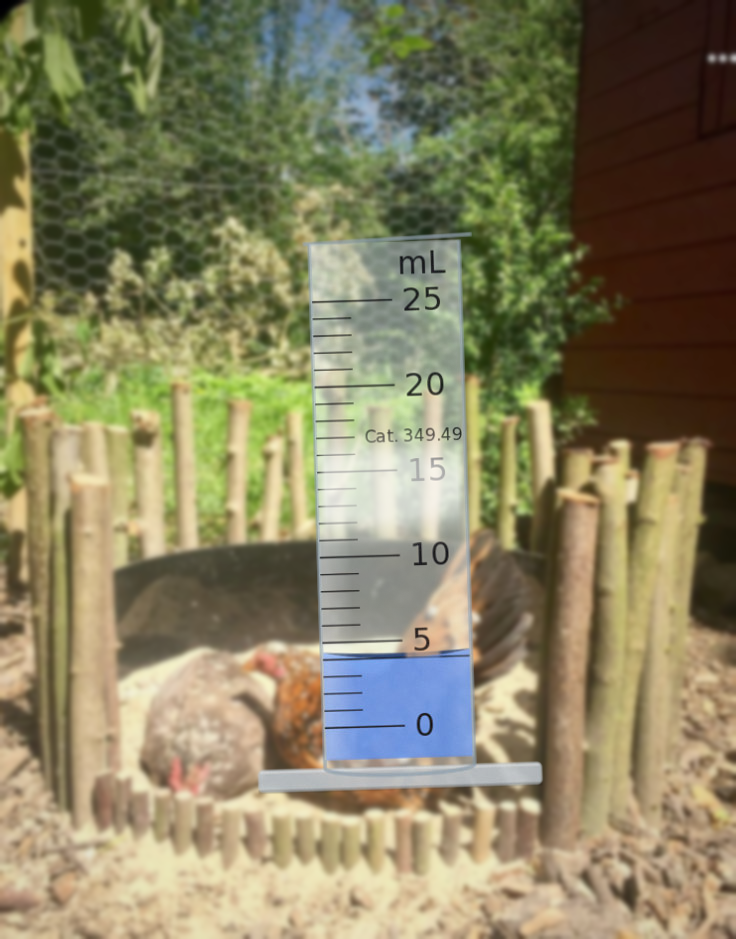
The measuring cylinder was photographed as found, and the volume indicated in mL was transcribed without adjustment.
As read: 4 mL
